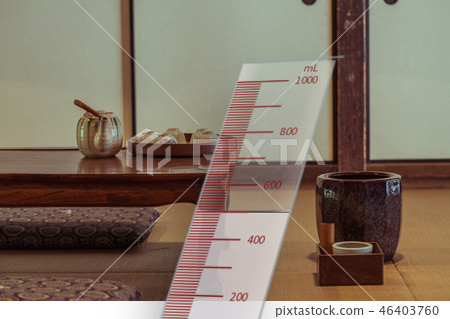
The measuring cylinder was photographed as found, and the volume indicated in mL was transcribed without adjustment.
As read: 500 mL
